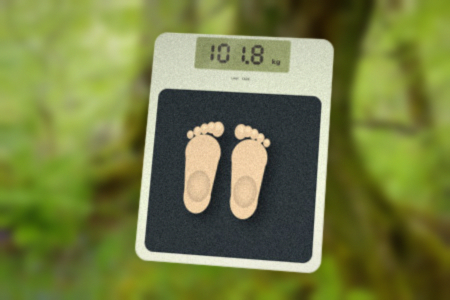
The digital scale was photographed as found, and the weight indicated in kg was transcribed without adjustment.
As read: 101.8 kg
